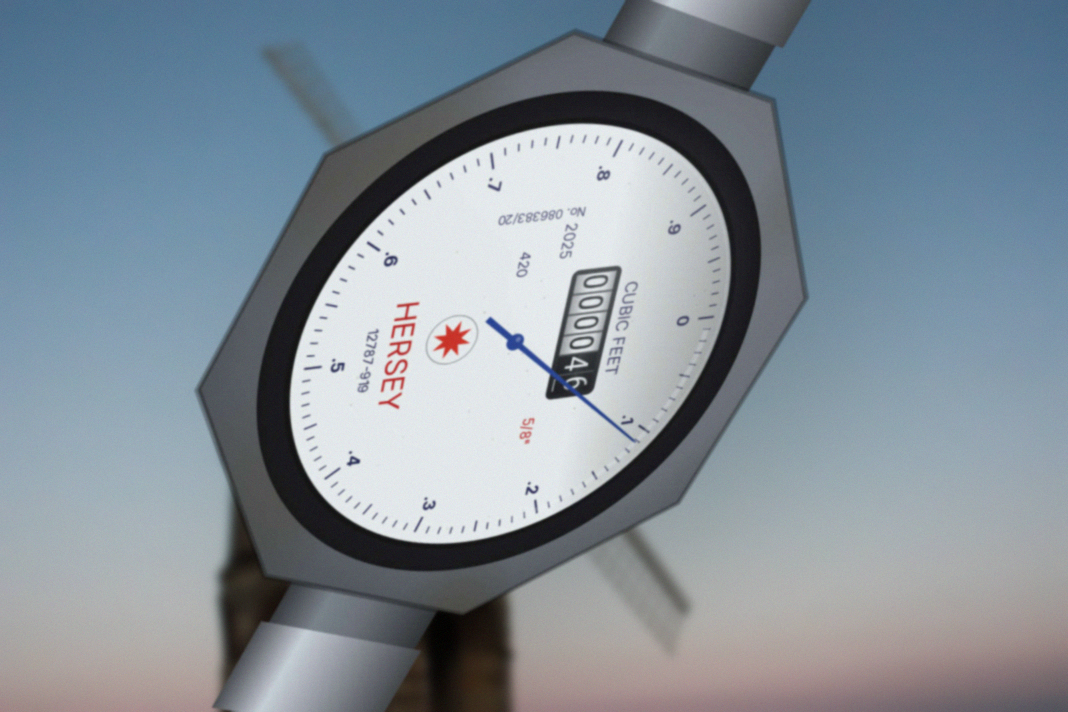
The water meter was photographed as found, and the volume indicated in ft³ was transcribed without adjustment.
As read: 46.11 ft³
